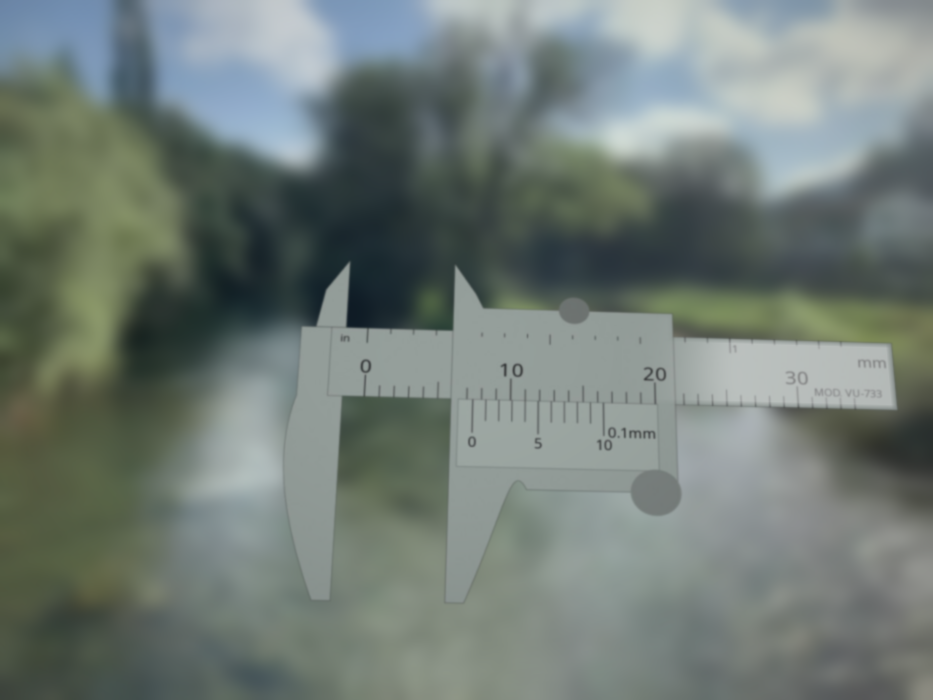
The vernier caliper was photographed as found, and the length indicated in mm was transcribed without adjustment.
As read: 7.4 mm
